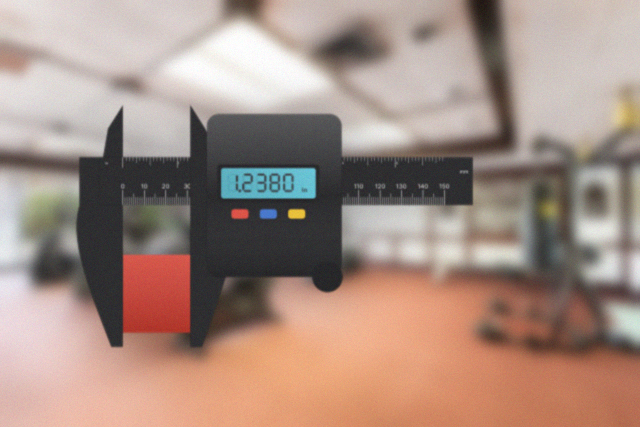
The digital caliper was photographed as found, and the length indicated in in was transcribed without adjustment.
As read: 1.2380 in
